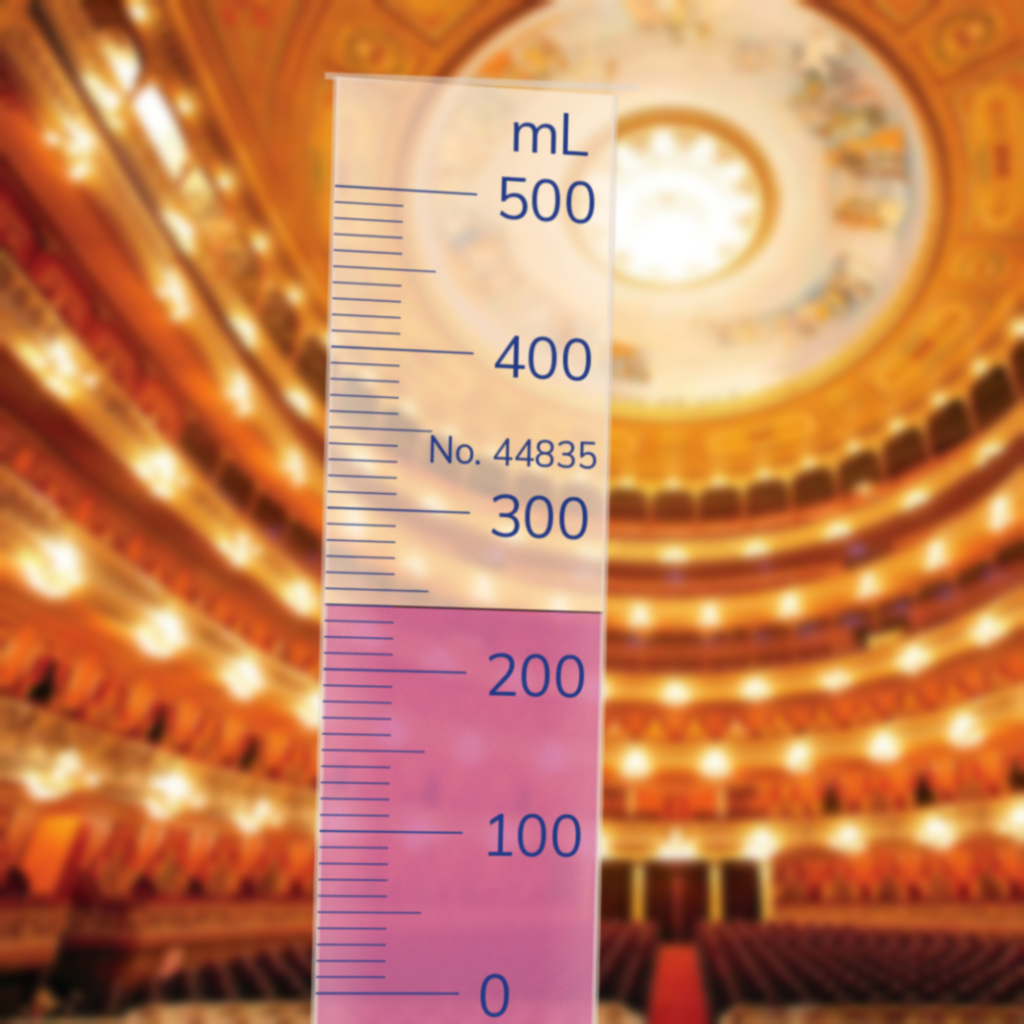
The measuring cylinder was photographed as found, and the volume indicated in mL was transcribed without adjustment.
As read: 240 mL
